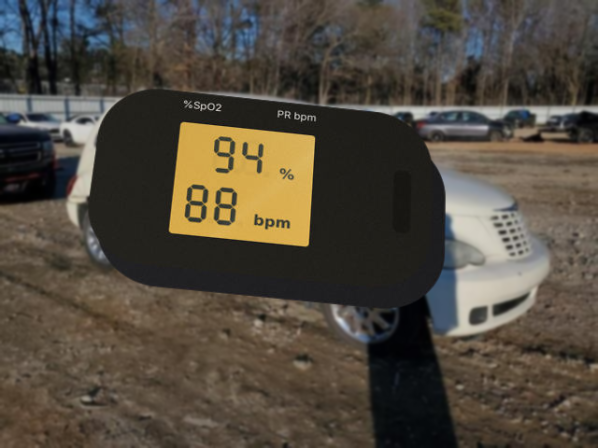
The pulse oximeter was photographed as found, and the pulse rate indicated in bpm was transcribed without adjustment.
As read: 88 bpm
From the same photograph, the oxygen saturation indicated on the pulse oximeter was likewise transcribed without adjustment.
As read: 94 %
